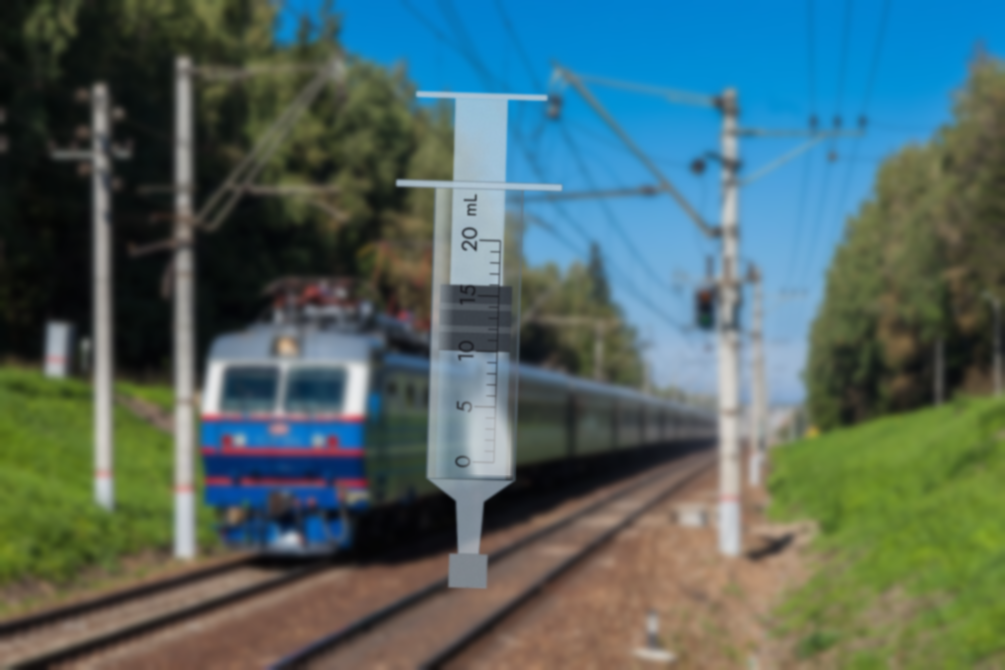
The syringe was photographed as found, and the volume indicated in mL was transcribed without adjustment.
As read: 10 mL
